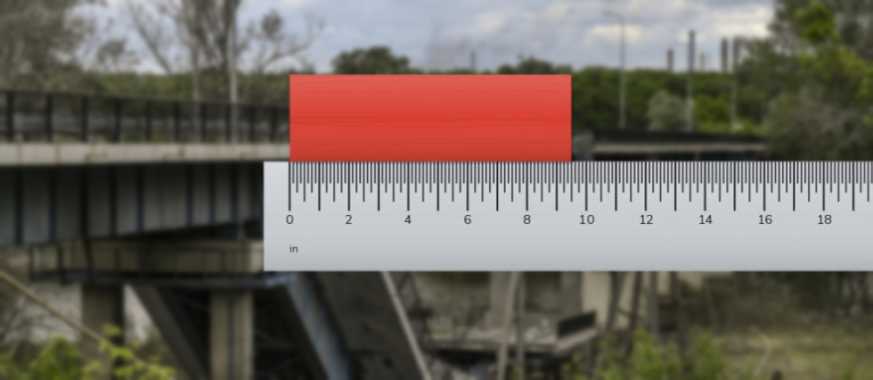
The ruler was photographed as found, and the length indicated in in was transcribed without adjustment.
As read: 9.5 in
